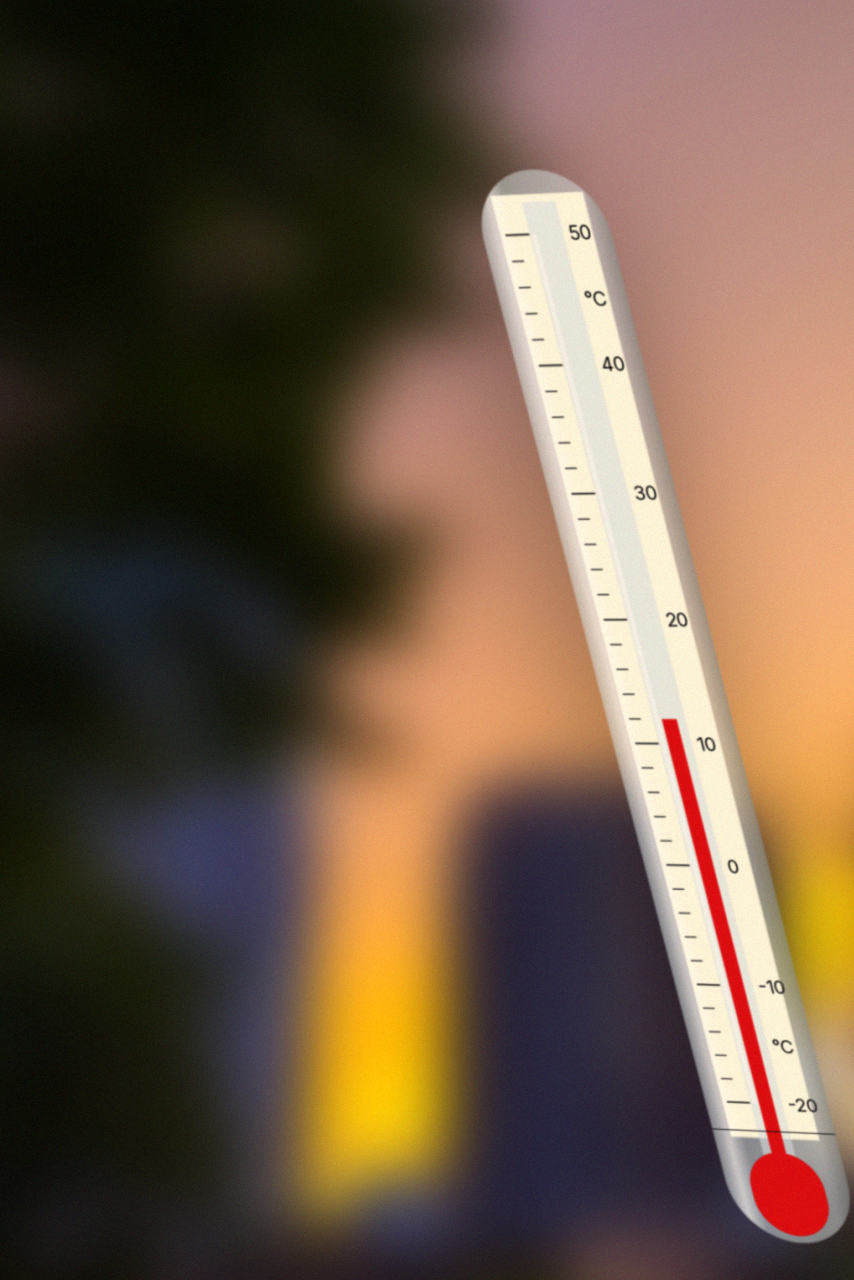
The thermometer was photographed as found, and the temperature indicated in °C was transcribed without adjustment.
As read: 12 °C
